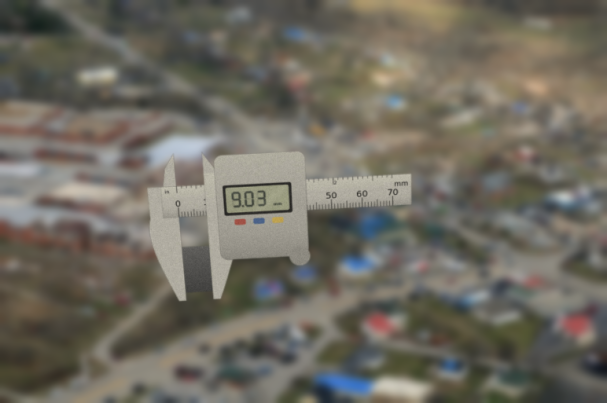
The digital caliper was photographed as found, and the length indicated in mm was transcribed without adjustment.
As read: 9.03 mm
